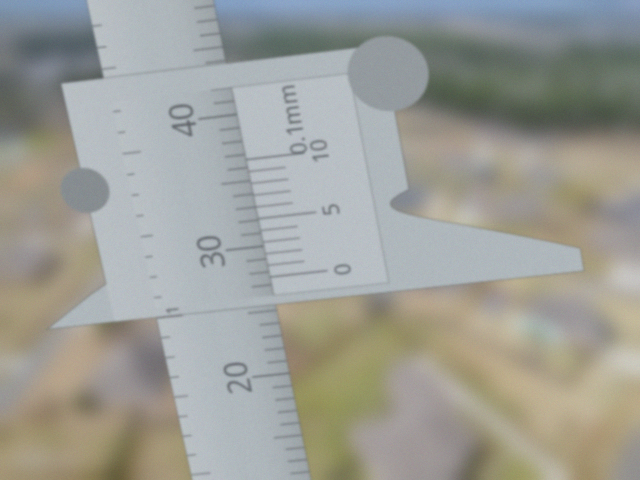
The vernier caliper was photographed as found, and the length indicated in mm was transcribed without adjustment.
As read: 27.6 mm
